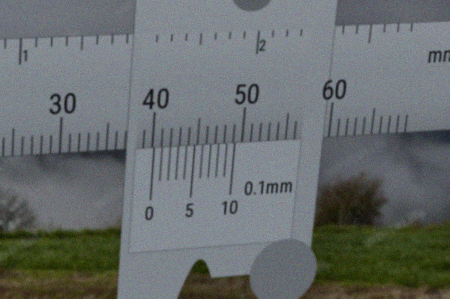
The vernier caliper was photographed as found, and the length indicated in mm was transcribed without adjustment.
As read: 40.2 mm
